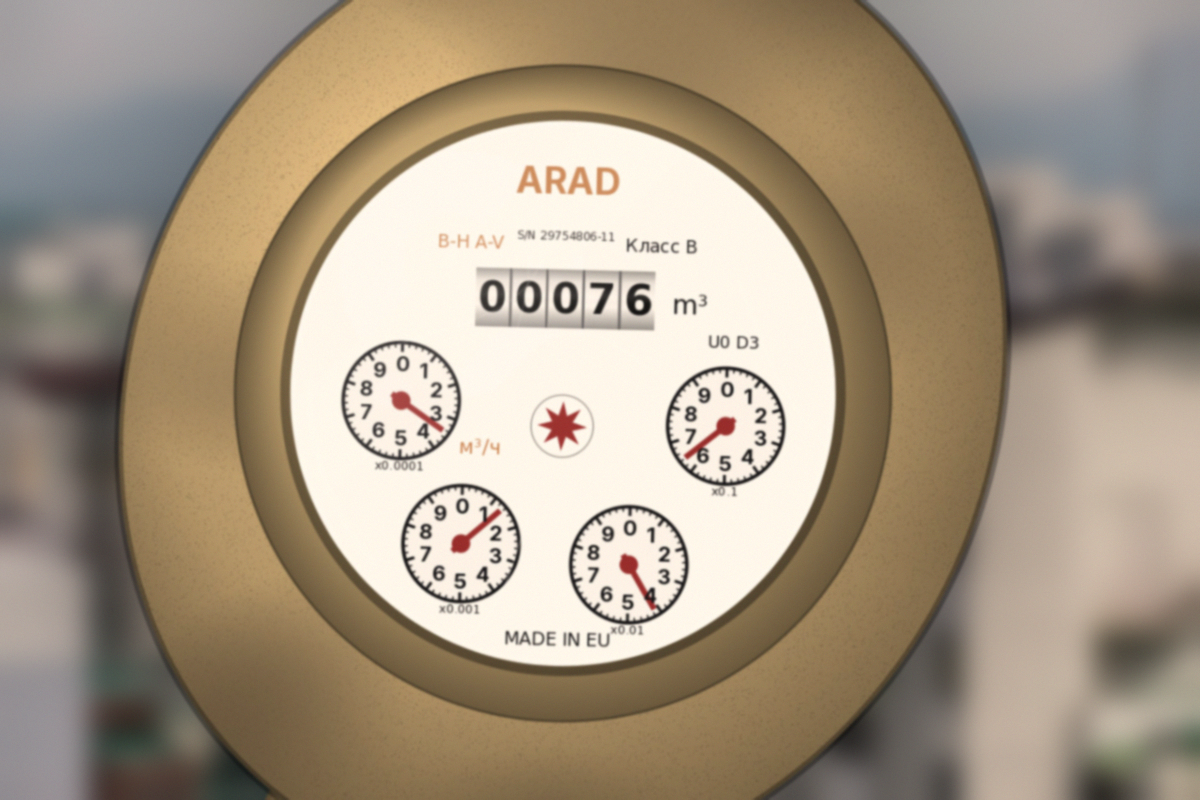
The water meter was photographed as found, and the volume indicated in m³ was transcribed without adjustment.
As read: 76.6413 m³
